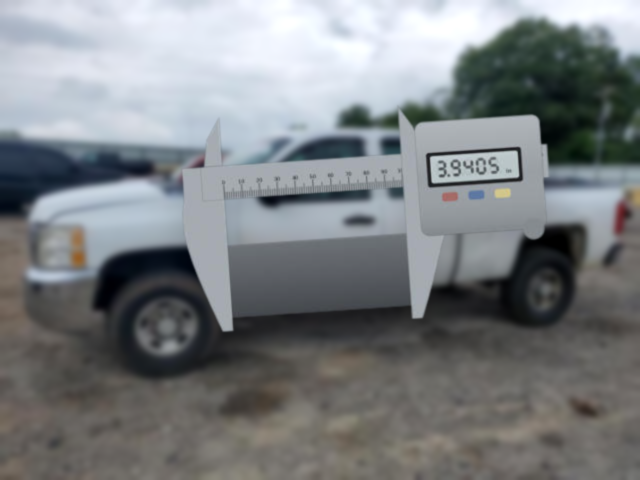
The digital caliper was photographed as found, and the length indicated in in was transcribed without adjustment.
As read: 3.9405 in
